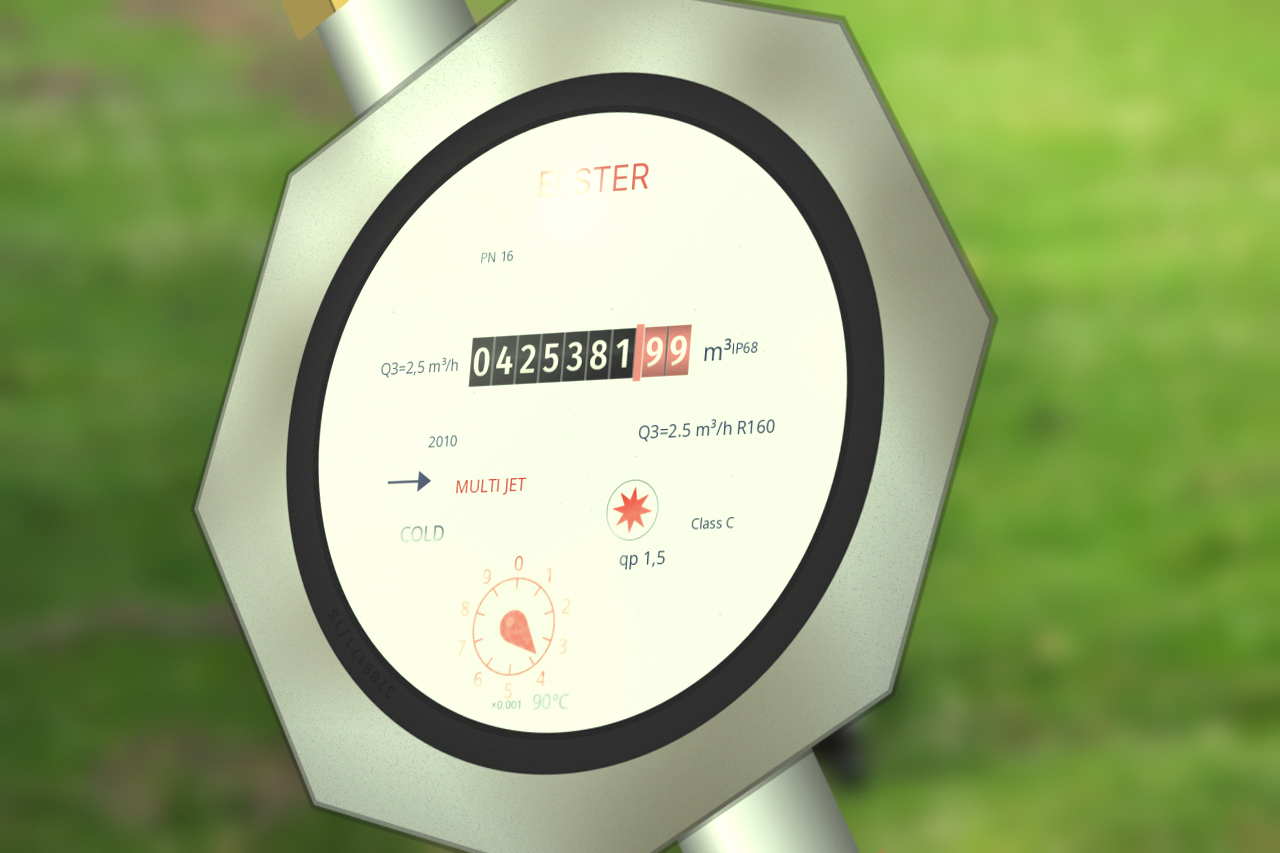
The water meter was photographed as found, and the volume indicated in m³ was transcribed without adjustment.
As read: 425381.993 m³
